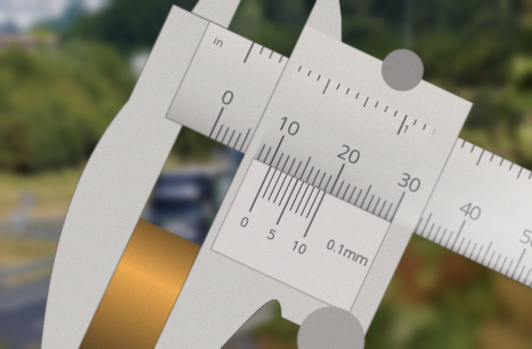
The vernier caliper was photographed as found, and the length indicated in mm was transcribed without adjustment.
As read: 10.2 mm
